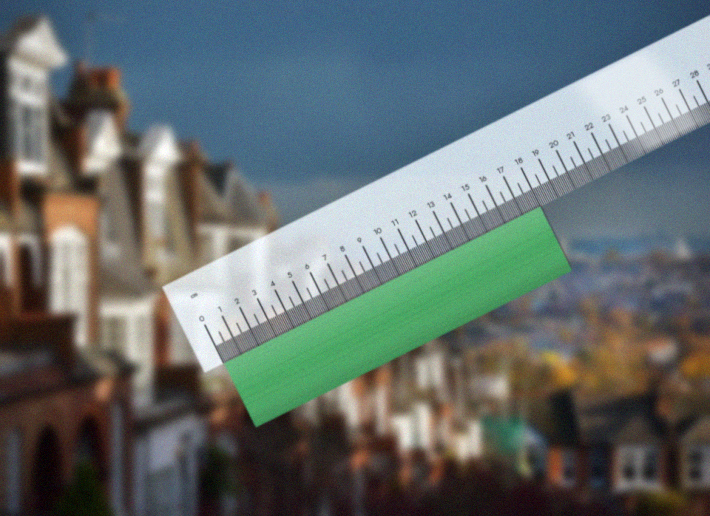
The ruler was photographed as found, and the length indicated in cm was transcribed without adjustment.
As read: 18 cm
